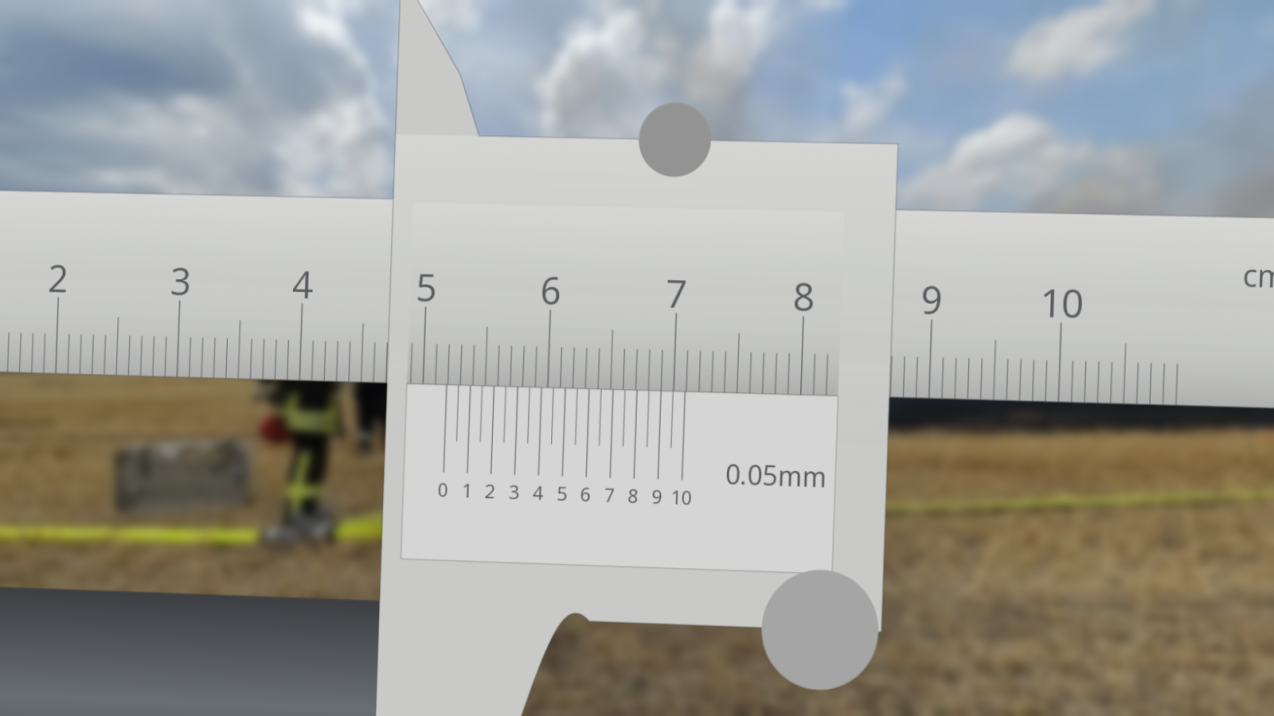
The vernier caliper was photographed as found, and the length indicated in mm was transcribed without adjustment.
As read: 51.9 mm
